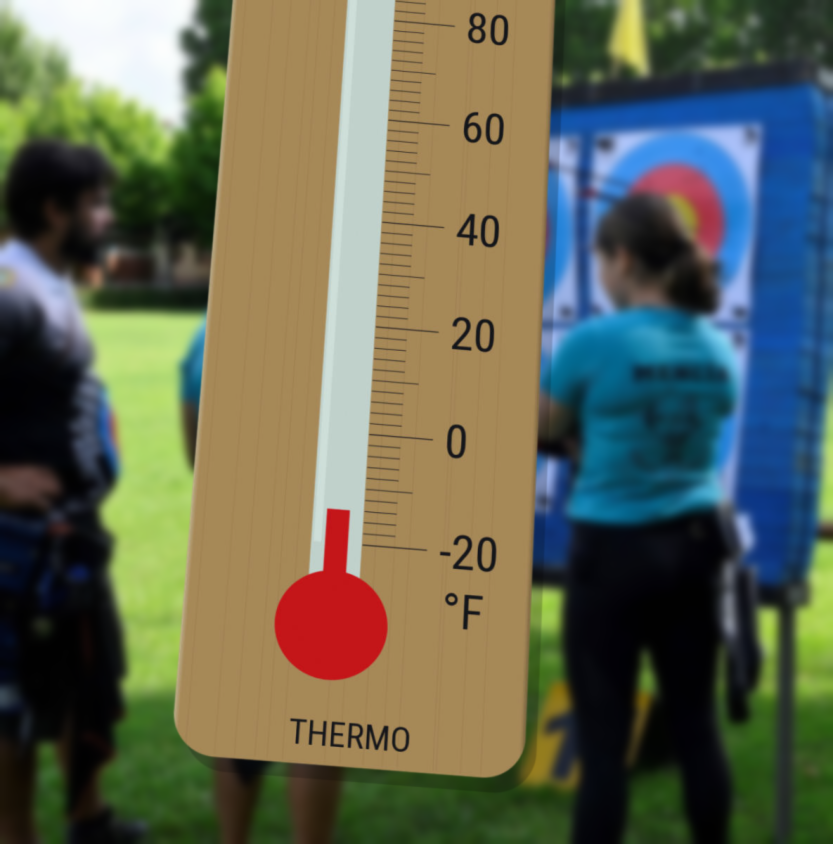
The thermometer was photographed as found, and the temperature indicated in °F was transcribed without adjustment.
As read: -14 °F
